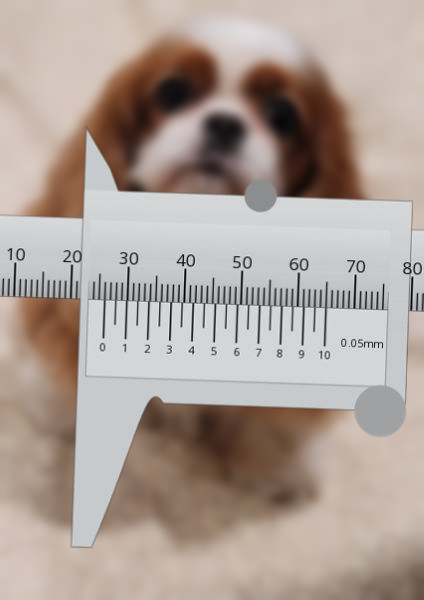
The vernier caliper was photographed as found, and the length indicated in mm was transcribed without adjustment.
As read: 26.0 mm
